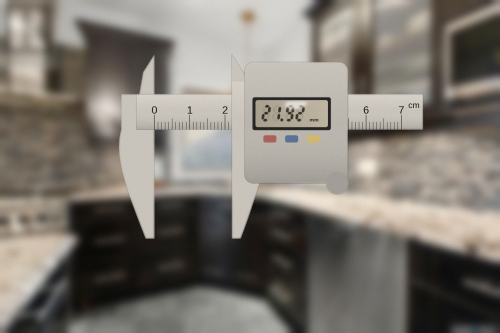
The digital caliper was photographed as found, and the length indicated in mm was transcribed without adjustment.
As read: 21.92 mm
